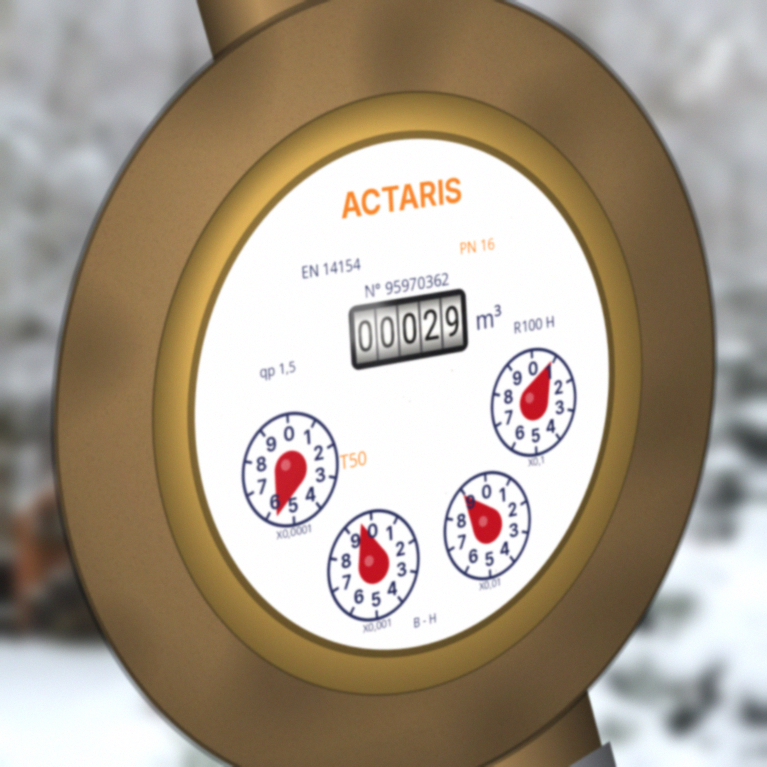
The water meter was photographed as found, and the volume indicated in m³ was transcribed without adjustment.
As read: 29.0895 m³
